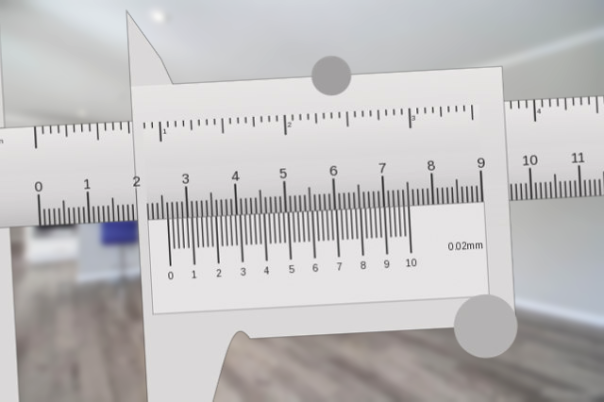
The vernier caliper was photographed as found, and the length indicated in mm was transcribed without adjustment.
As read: 26.0 mm
